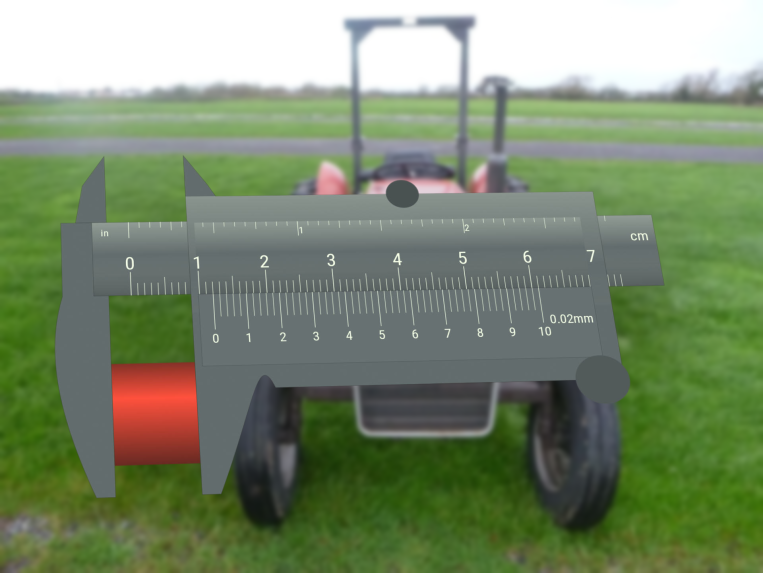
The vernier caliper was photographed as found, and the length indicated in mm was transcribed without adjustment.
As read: 12.0 mm
